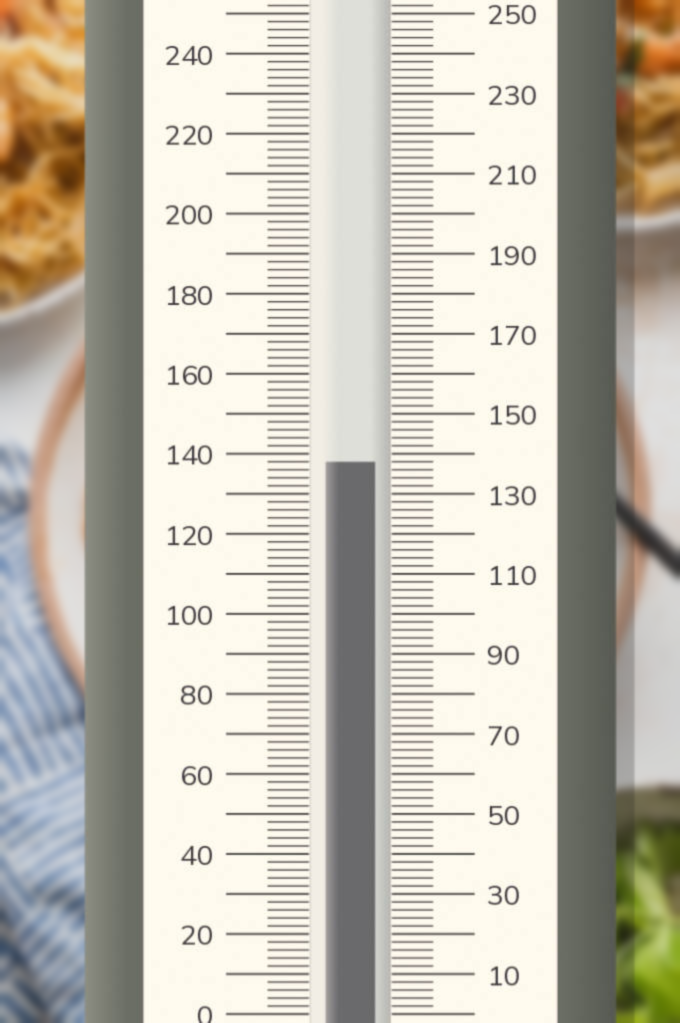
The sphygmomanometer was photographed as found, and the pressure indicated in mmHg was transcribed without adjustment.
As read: 138 mmHg
